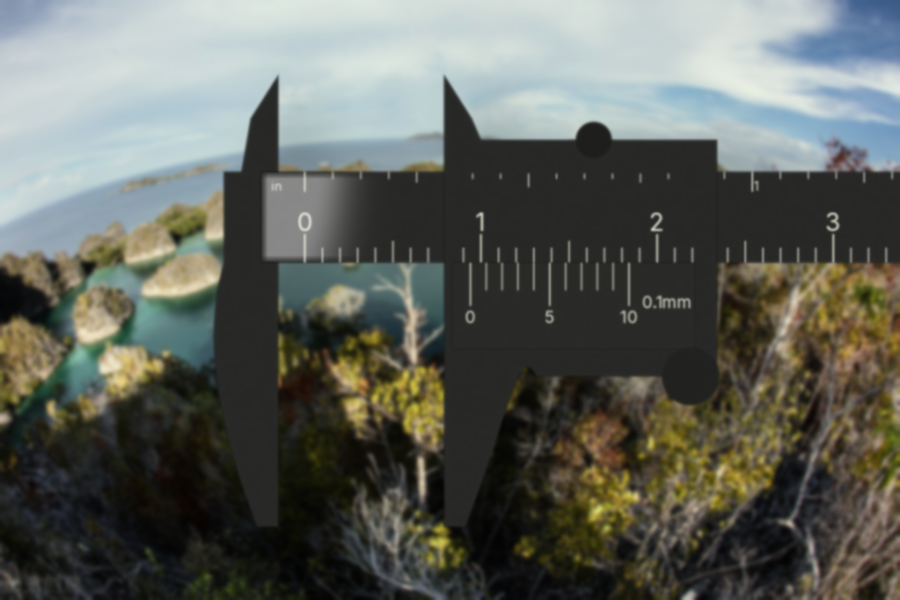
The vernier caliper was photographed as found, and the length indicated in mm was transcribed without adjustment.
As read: 9.4 mm
